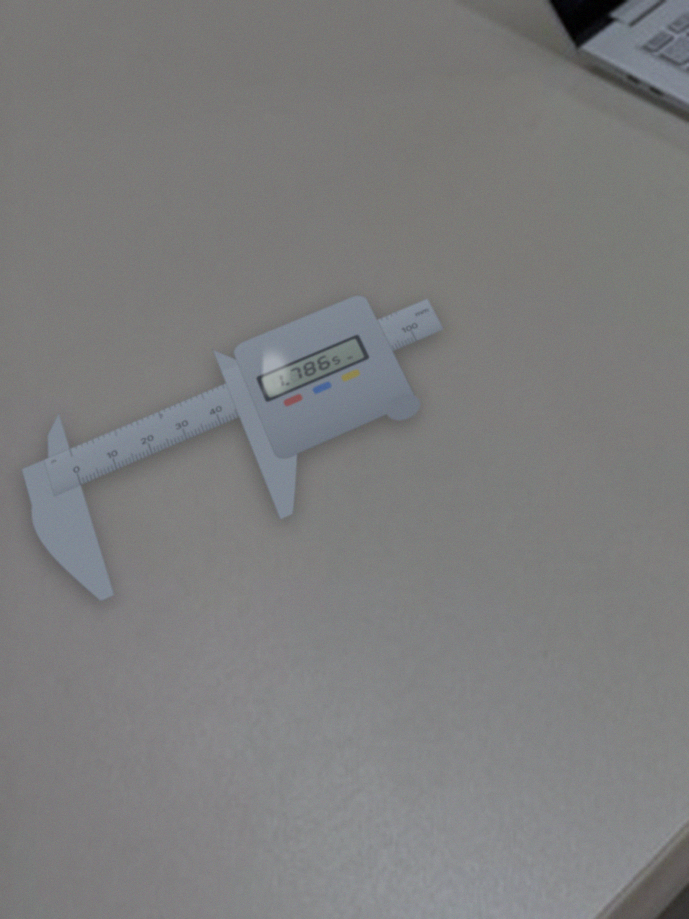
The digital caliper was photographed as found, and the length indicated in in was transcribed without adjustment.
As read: 1.7865 in
